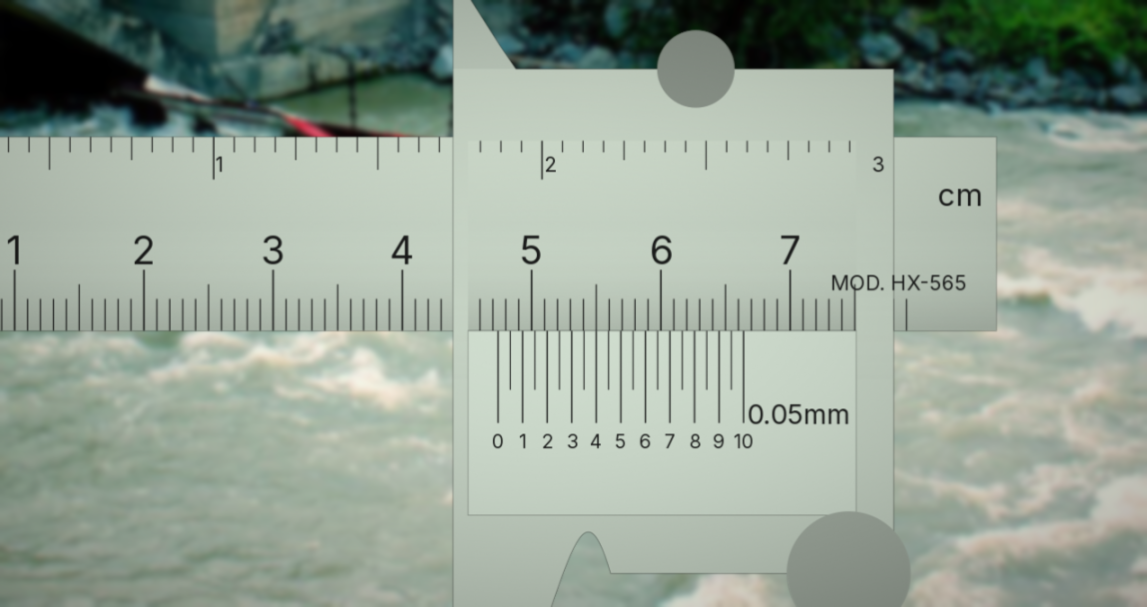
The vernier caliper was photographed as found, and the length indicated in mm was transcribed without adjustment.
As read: 47.4 mm
